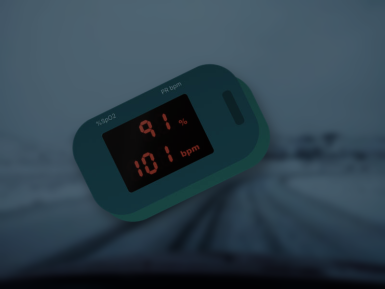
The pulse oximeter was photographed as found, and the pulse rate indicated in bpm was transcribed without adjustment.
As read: 101 bpm
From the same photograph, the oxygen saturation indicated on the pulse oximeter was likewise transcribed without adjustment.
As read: 91 %
